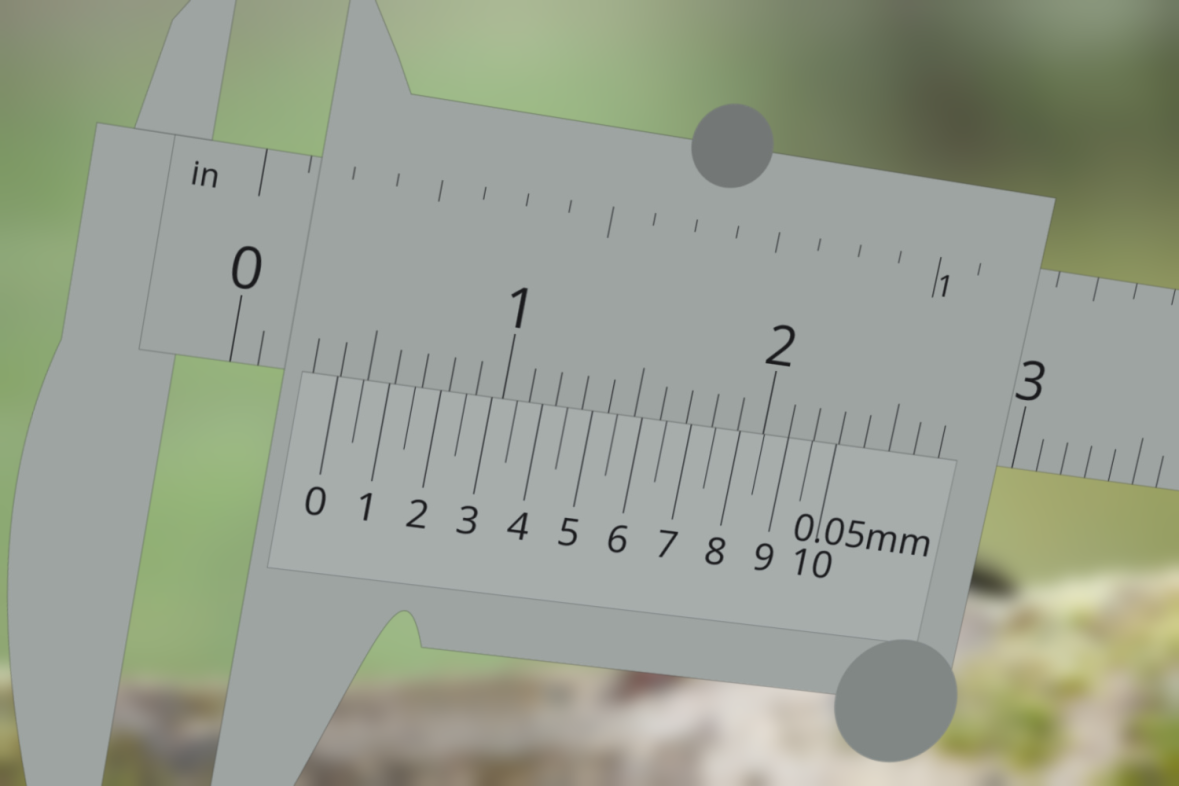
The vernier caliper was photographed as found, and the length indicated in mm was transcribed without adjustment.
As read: 3.90 mm
